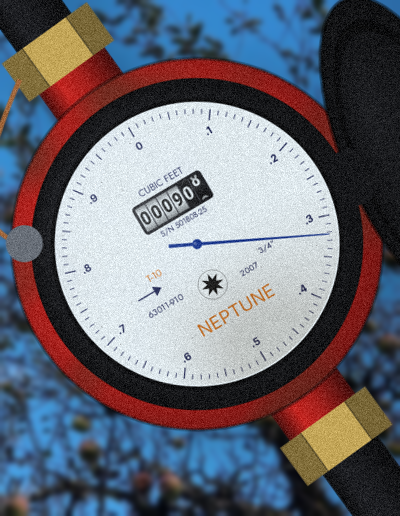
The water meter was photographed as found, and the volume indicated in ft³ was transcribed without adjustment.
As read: 908.32 ft³
